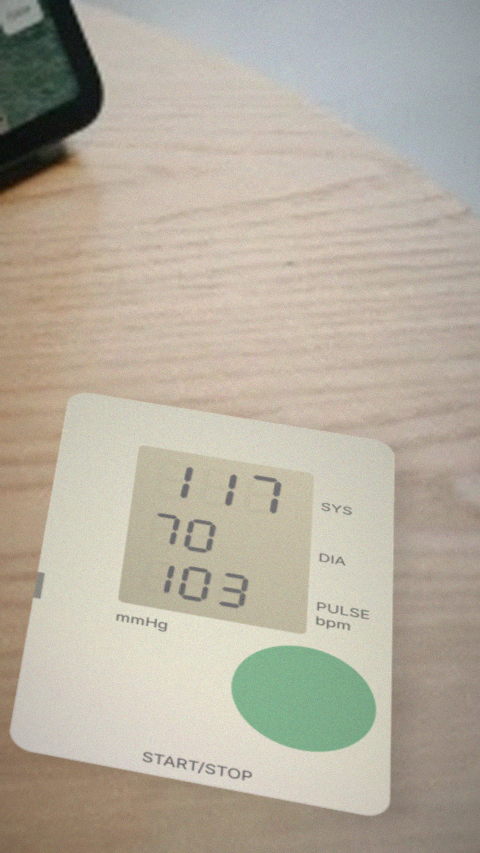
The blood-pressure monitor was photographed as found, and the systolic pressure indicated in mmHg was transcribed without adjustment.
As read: 117 mmHg
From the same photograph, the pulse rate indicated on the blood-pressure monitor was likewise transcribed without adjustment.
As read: 103 bpm
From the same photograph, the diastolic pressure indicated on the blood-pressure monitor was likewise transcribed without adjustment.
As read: 70 mmHg
